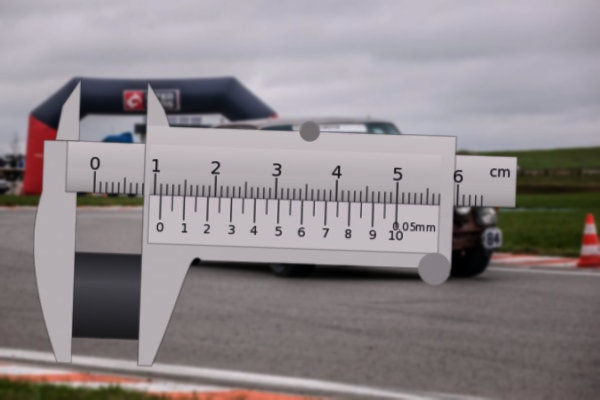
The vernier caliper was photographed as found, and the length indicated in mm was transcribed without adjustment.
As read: 11.0 mm
